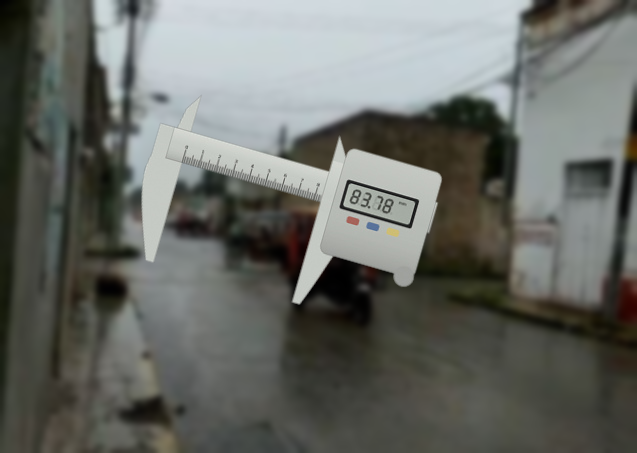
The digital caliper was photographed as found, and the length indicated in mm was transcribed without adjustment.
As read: 83.78 mm
